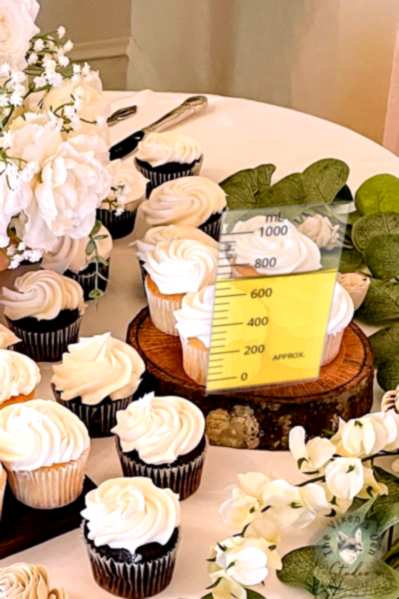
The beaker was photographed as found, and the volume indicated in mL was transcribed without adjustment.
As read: 700 mL
